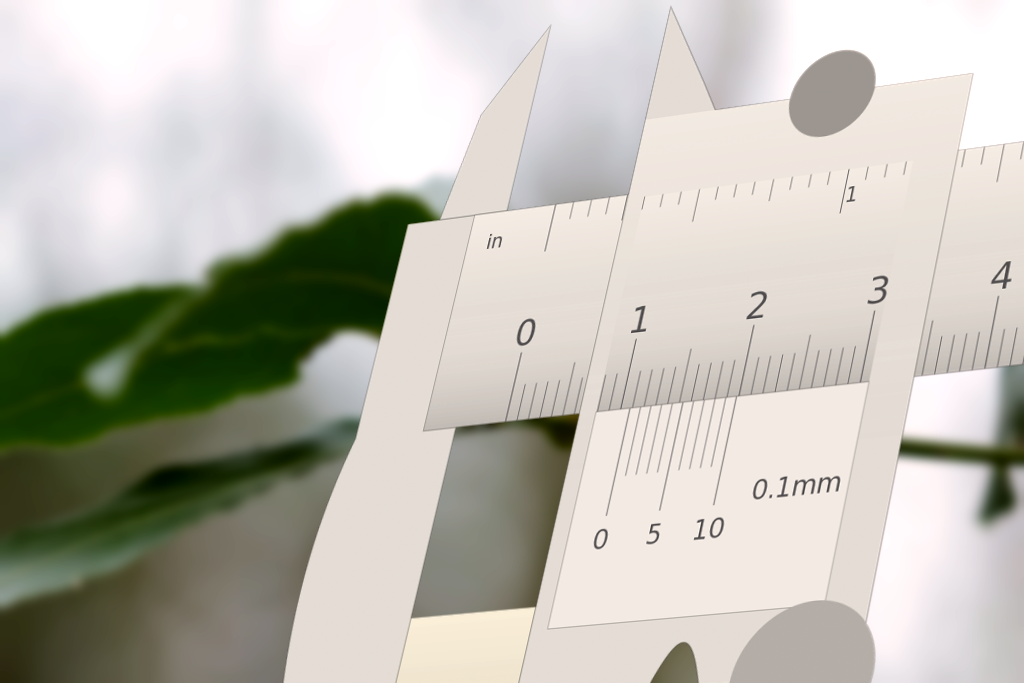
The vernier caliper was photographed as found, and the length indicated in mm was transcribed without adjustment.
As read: 10.8 mm
